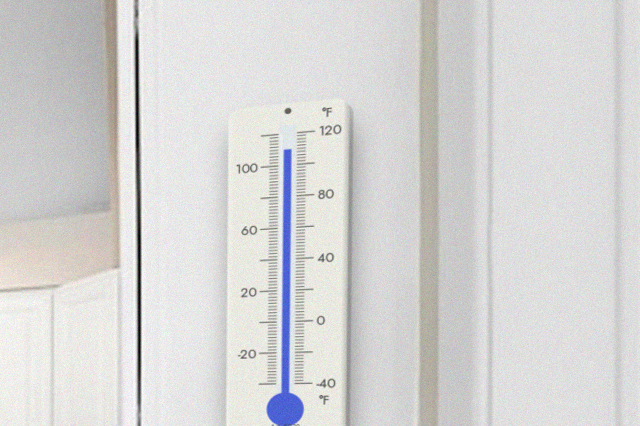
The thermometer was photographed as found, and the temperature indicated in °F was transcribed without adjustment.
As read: 110 °F
